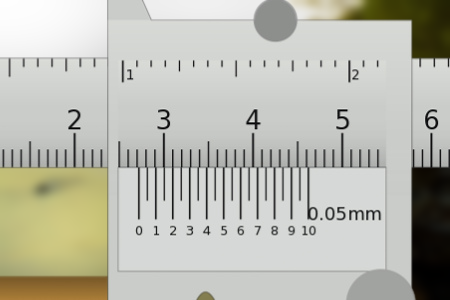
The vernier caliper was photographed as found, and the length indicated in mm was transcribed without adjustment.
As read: 27.2 mm
